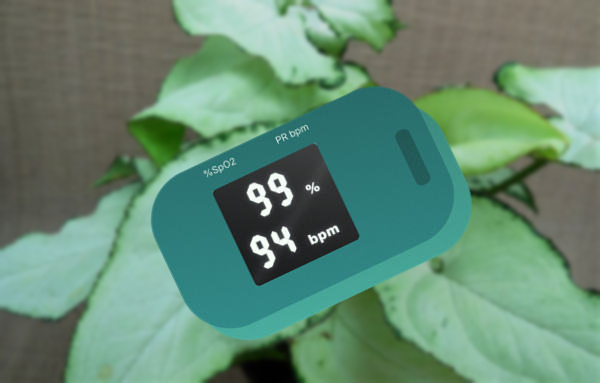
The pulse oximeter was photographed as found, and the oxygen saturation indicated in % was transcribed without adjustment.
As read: 99 %
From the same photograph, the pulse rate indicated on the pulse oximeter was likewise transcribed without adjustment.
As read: 94 bpm
